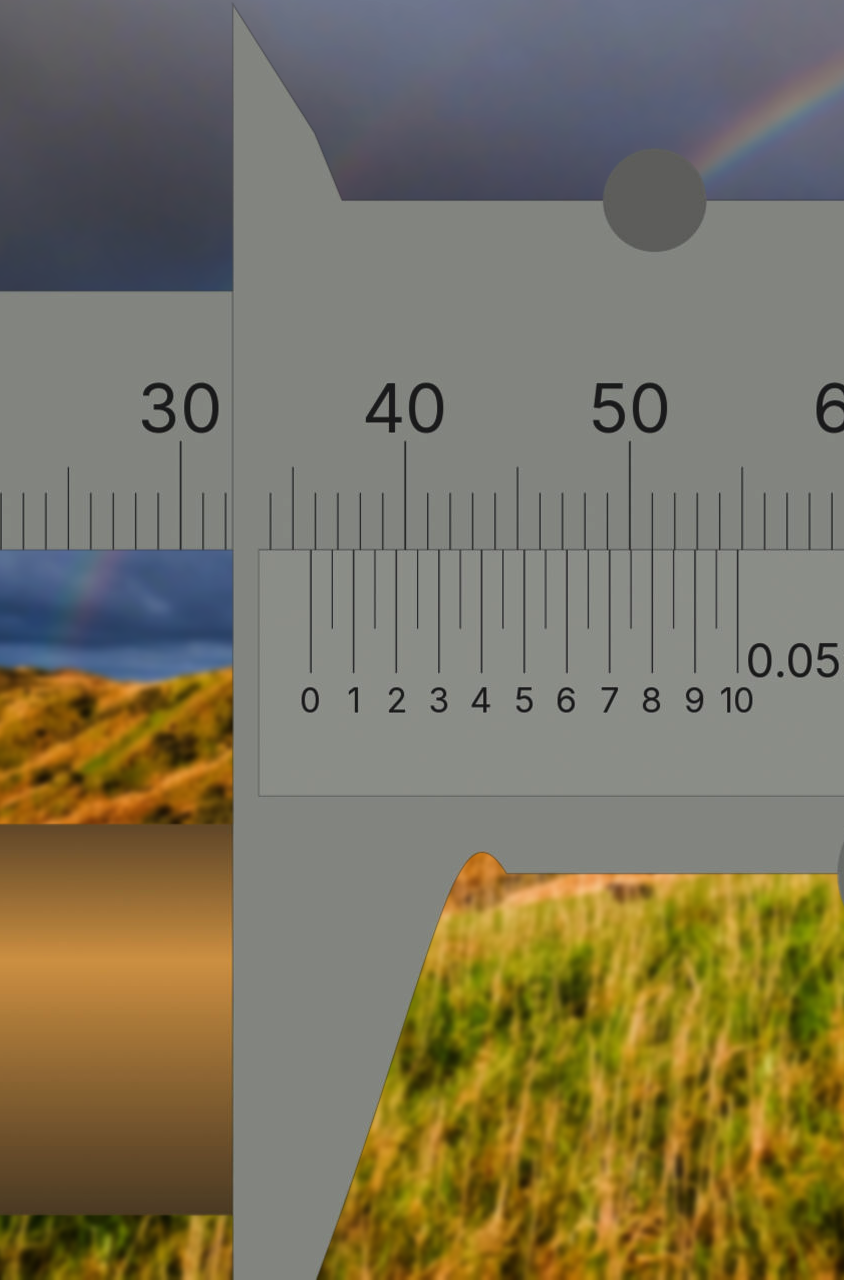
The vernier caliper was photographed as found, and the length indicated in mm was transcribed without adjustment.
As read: 35.8 mm
